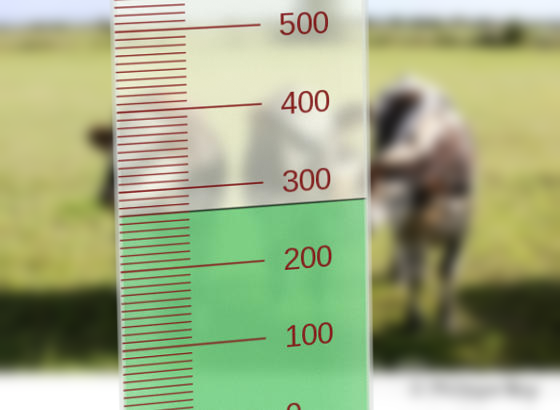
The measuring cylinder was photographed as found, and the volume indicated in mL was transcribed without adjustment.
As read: 270 mL
